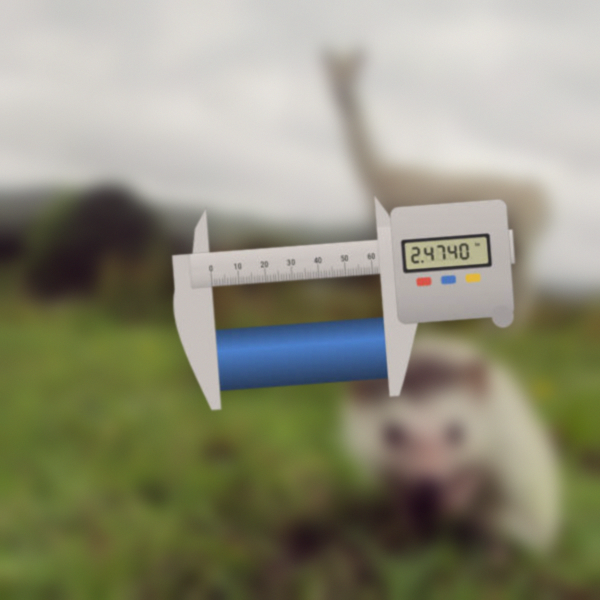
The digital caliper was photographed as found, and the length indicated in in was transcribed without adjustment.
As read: 2.4740 in
